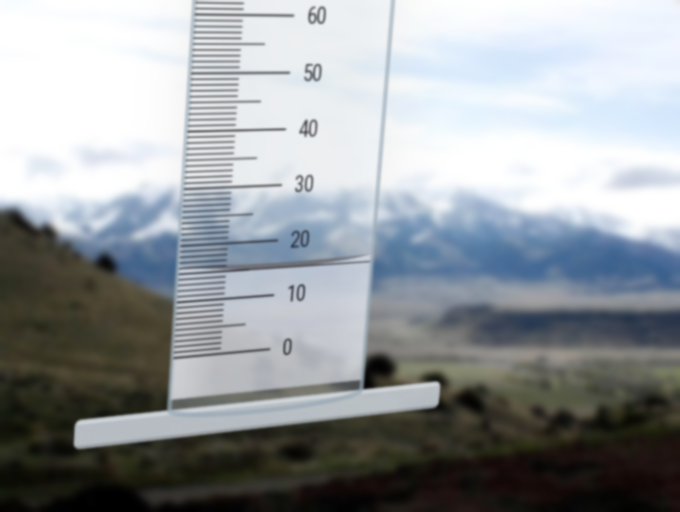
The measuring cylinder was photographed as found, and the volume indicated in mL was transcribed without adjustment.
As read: 15 mL
